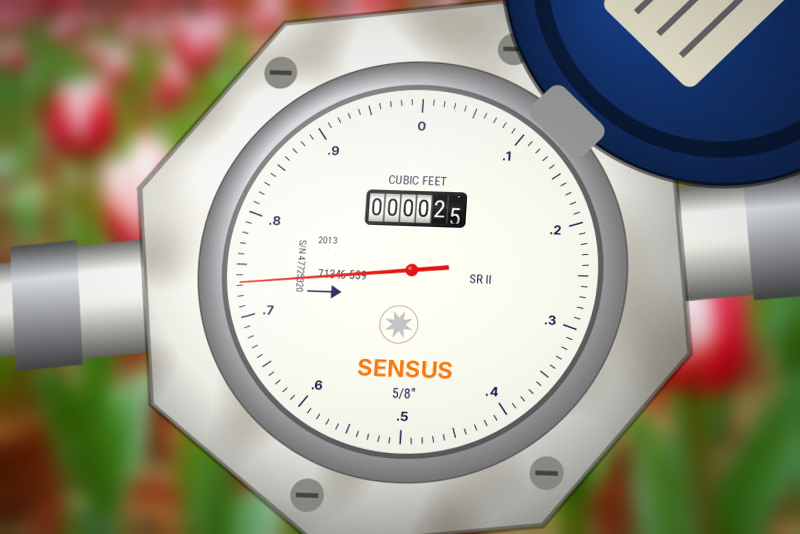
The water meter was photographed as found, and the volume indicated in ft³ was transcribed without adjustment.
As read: 24.73 ft³
